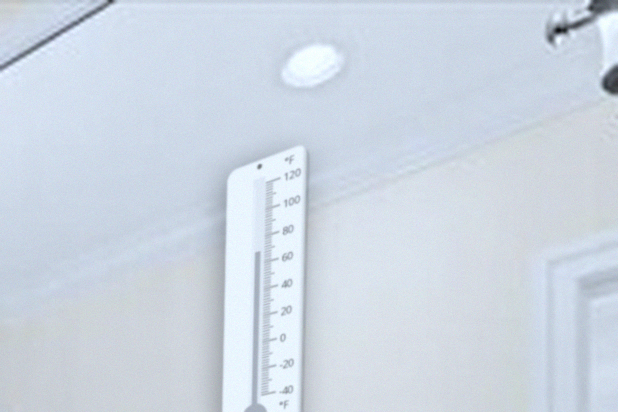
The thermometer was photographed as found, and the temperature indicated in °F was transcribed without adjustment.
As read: 70 °F
